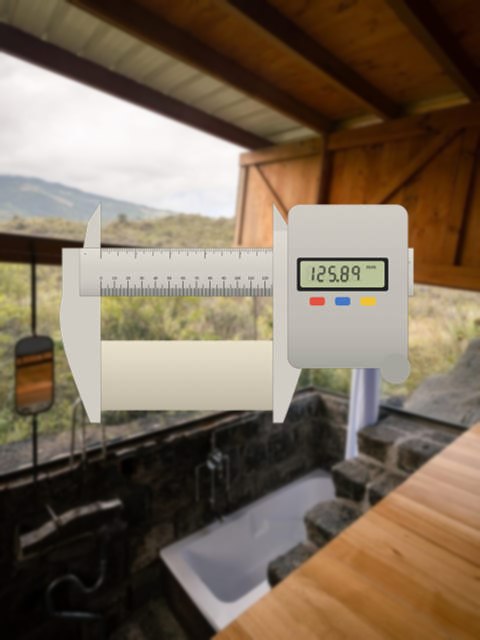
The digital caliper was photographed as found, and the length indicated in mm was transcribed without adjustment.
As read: 125.89 mm
